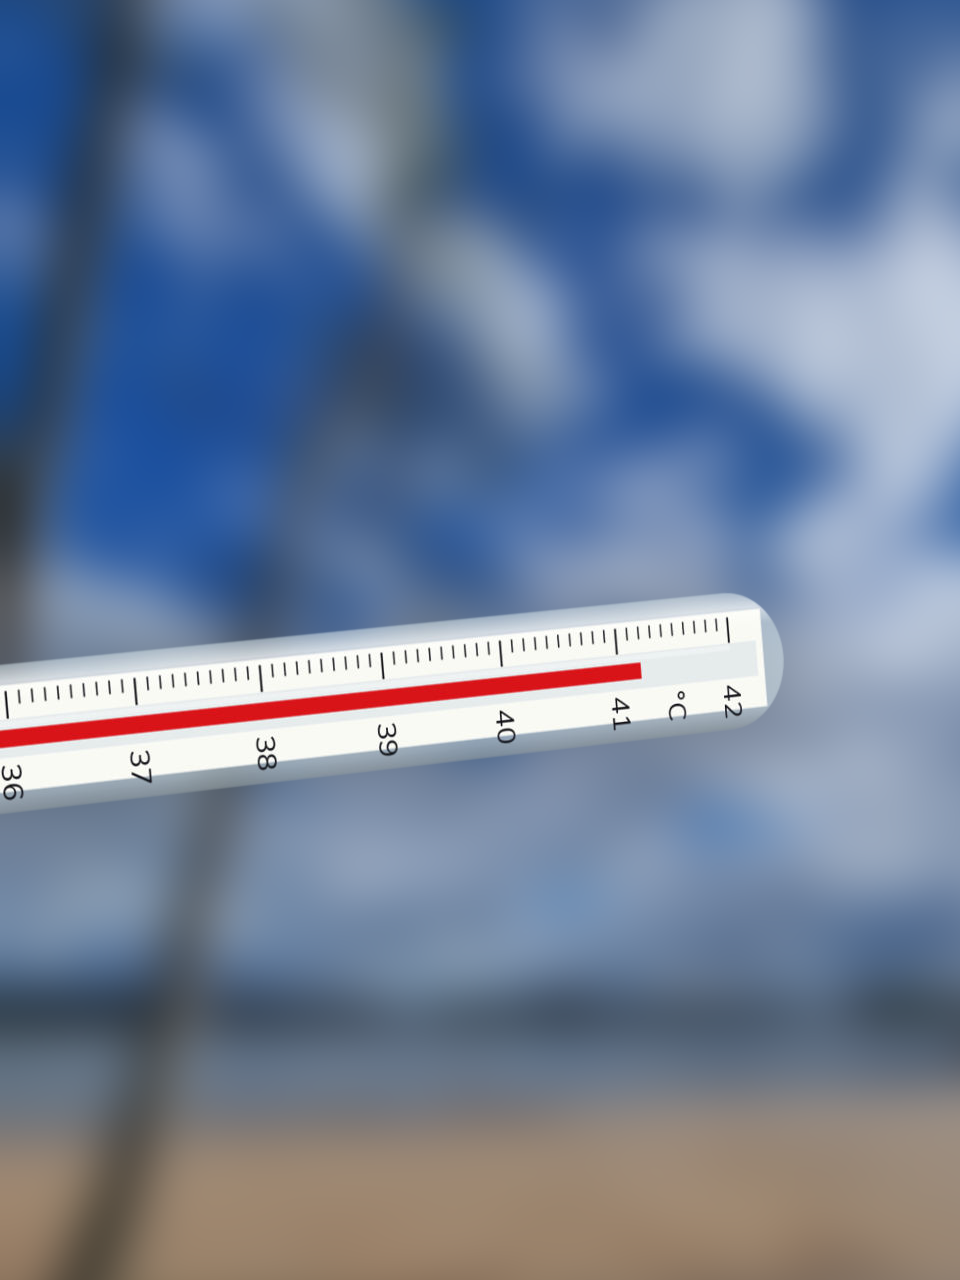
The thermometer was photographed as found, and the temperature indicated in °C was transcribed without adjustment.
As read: 41.2 °C
